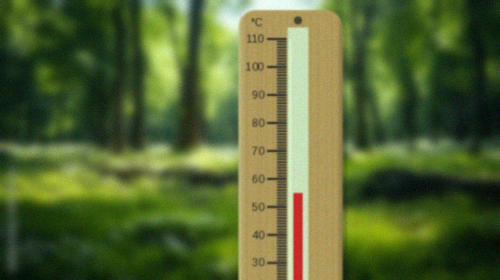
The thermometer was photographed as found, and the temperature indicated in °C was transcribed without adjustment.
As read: 55 °C
